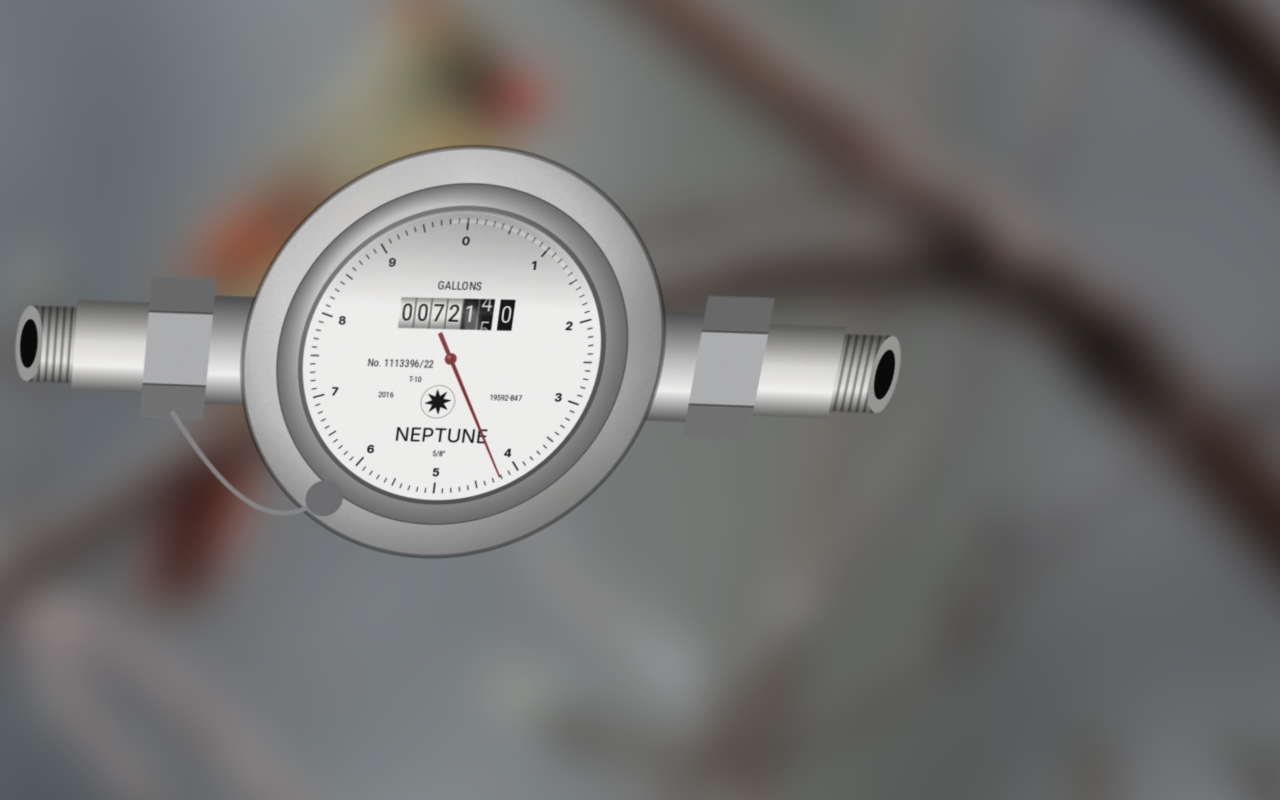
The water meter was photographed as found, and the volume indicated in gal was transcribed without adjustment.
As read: 72144.2 gal
